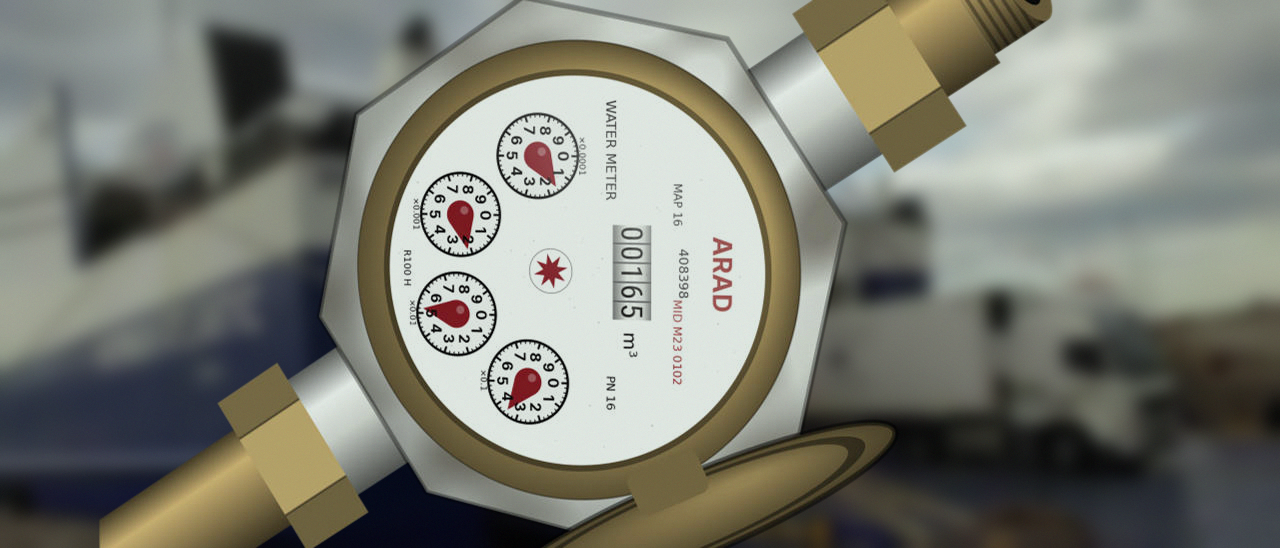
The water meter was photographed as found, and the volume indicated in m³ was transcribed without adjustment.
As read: 165.3521 m³
